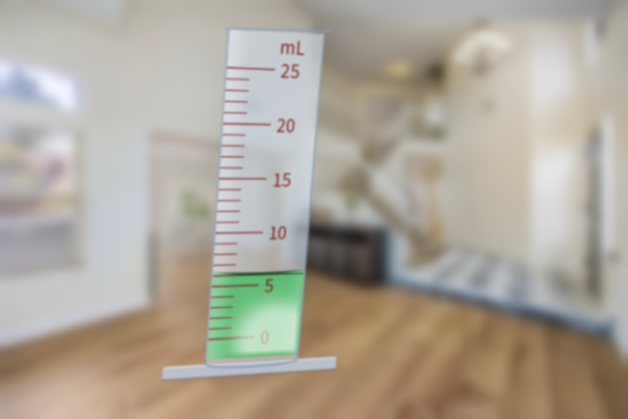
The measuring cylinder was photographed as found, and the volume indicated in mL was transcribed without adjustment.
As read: 6 mL
